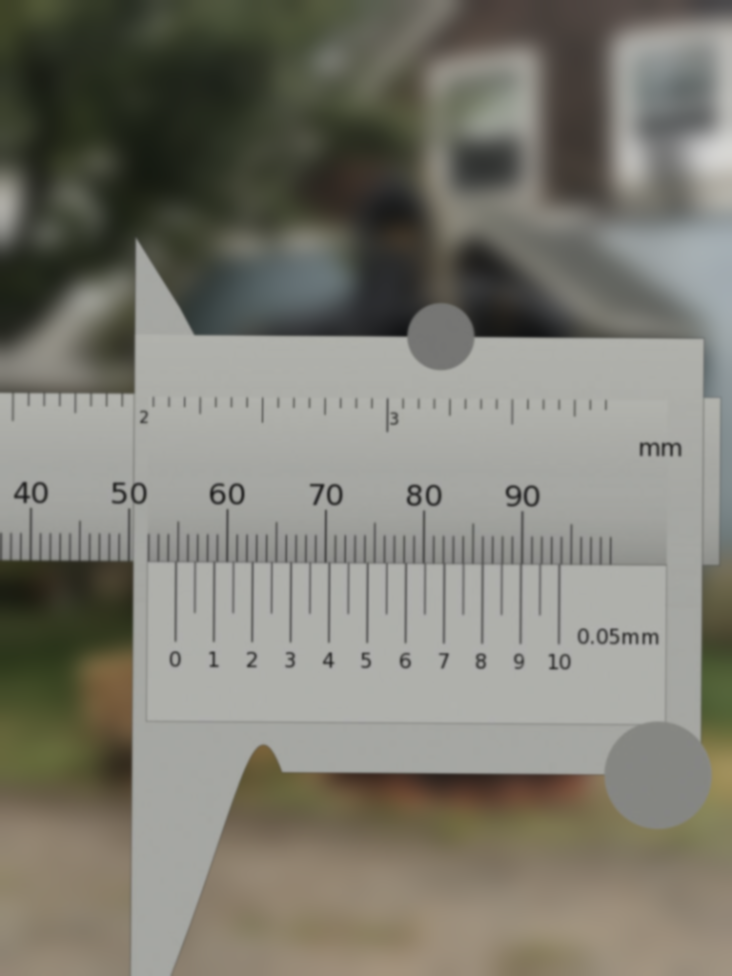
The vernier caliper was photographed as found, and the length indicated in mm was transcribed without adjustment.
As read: 54.8 mm
